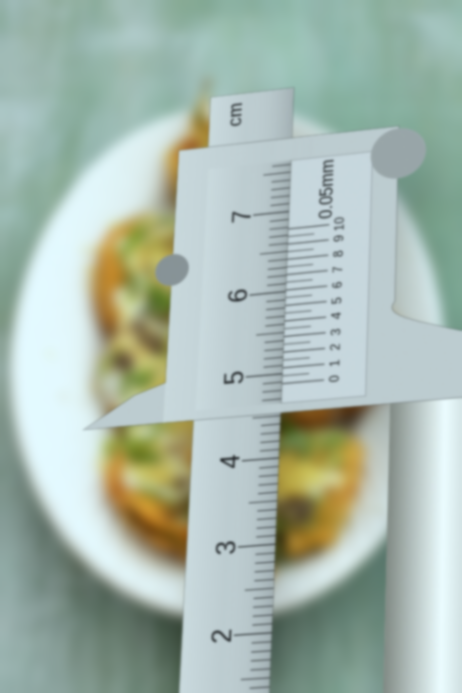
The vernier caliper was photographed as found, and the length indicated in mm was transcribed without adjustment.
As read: 48.8 mm
